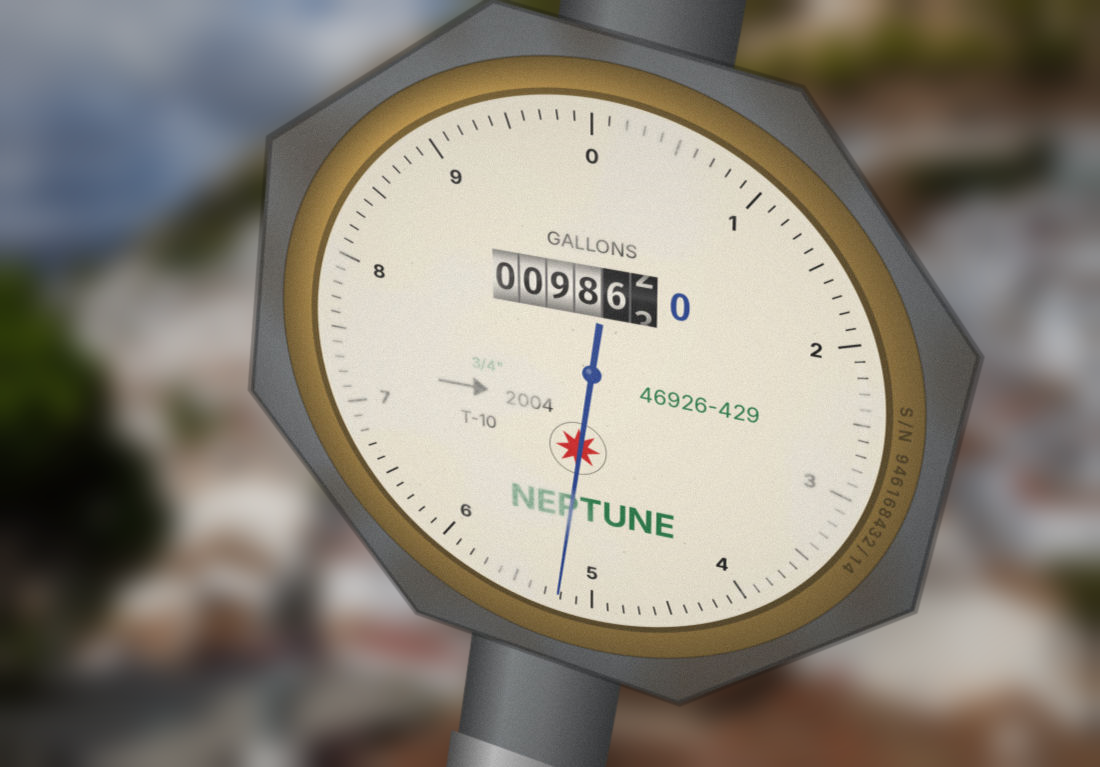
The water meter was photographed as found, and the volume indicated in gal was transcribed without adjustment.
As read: 98625.2 gal
